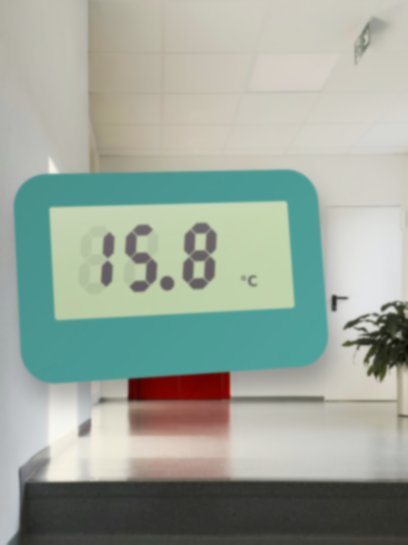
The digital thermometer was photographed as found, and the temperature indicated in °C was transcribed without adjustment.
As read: 15.8 °C
